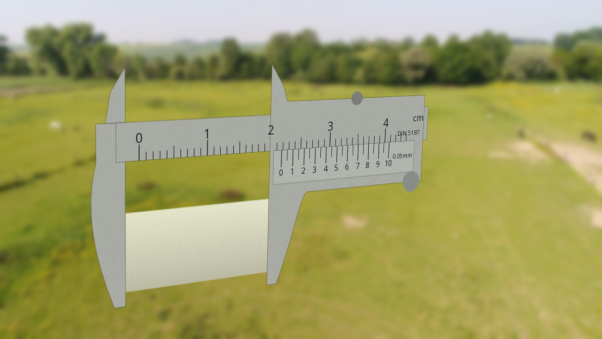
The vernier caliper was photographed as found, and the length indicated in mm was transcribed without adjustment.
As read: 21.8 mm
